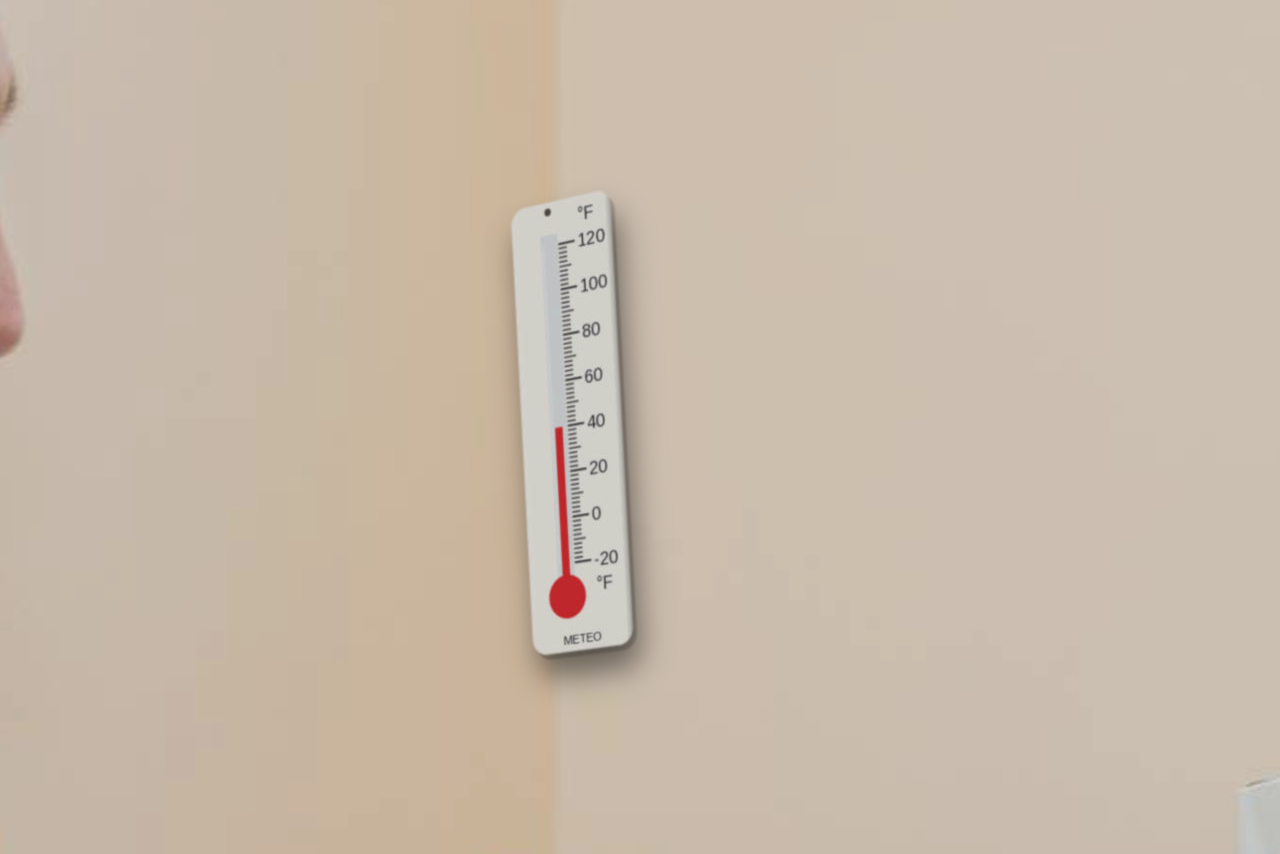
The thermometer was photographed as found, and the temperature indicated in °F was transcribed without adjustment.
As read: 40 °F
